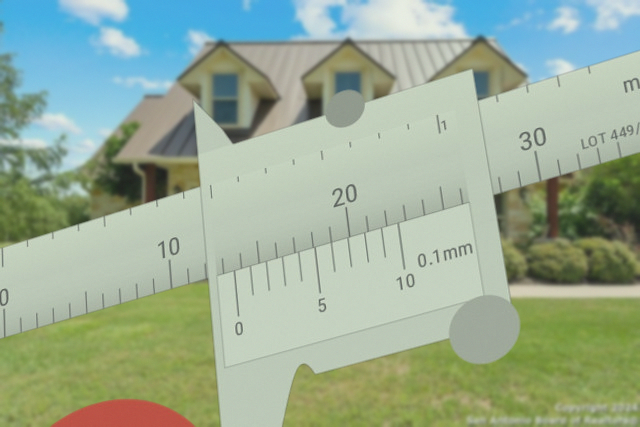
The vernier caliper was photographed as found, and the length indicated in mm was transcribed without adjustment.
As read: 13.6 mm
